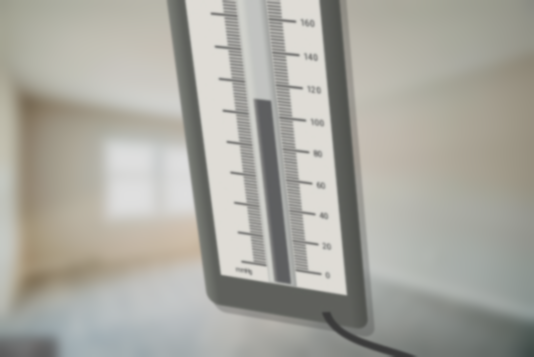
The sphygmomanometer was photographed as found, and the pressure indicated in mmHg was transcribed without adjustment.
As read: 110 mmHg
